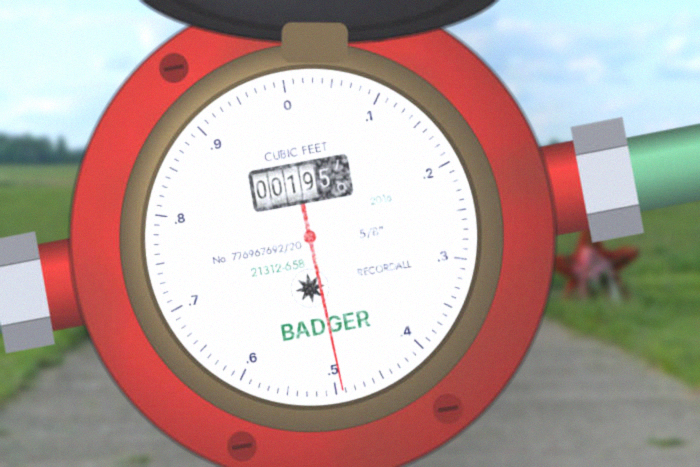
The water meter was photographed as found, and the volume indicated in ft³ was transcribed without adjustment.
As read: 1957.49 ft³
